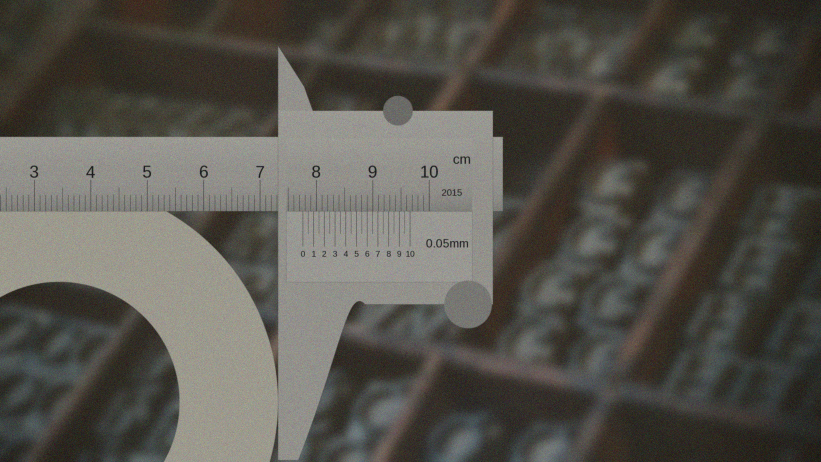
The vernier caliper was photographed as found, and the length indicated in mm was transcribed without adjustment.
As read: 77.6 mm
